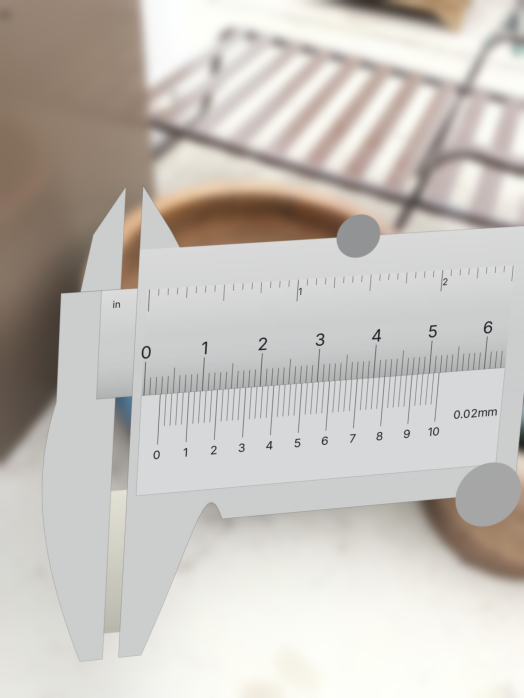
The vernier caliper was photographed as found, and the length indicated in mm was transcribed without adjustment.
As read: 2.8 mm
